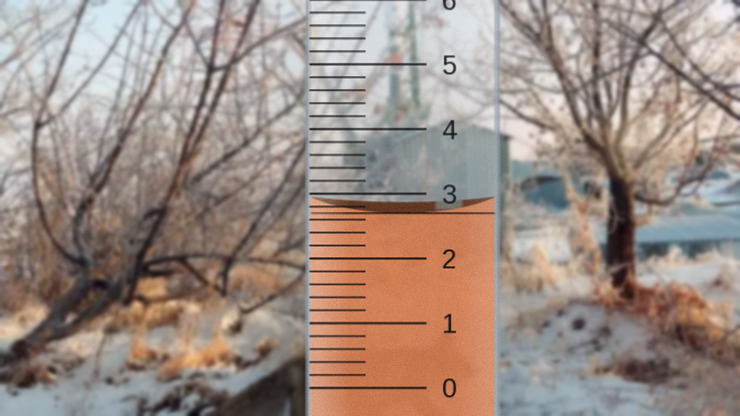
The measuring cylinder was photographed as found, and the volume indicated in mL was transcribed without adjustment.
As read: 2.7 mL
